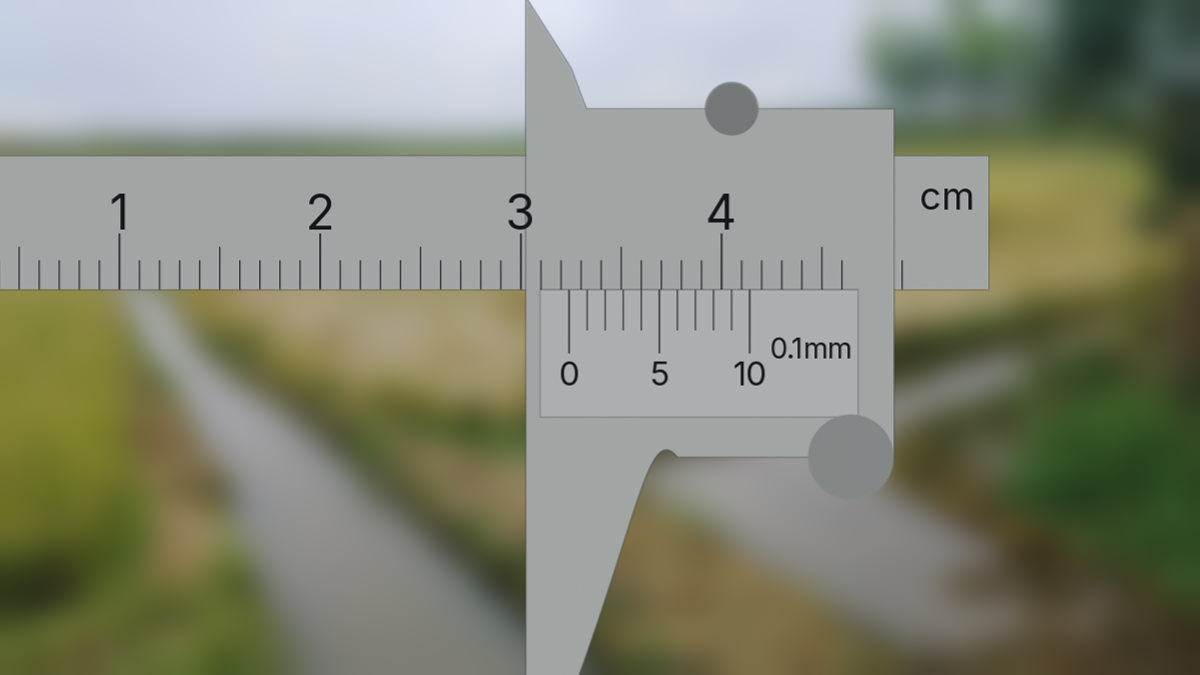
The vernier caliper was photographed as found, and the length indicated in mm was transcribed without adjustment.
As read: 32.4 mm
